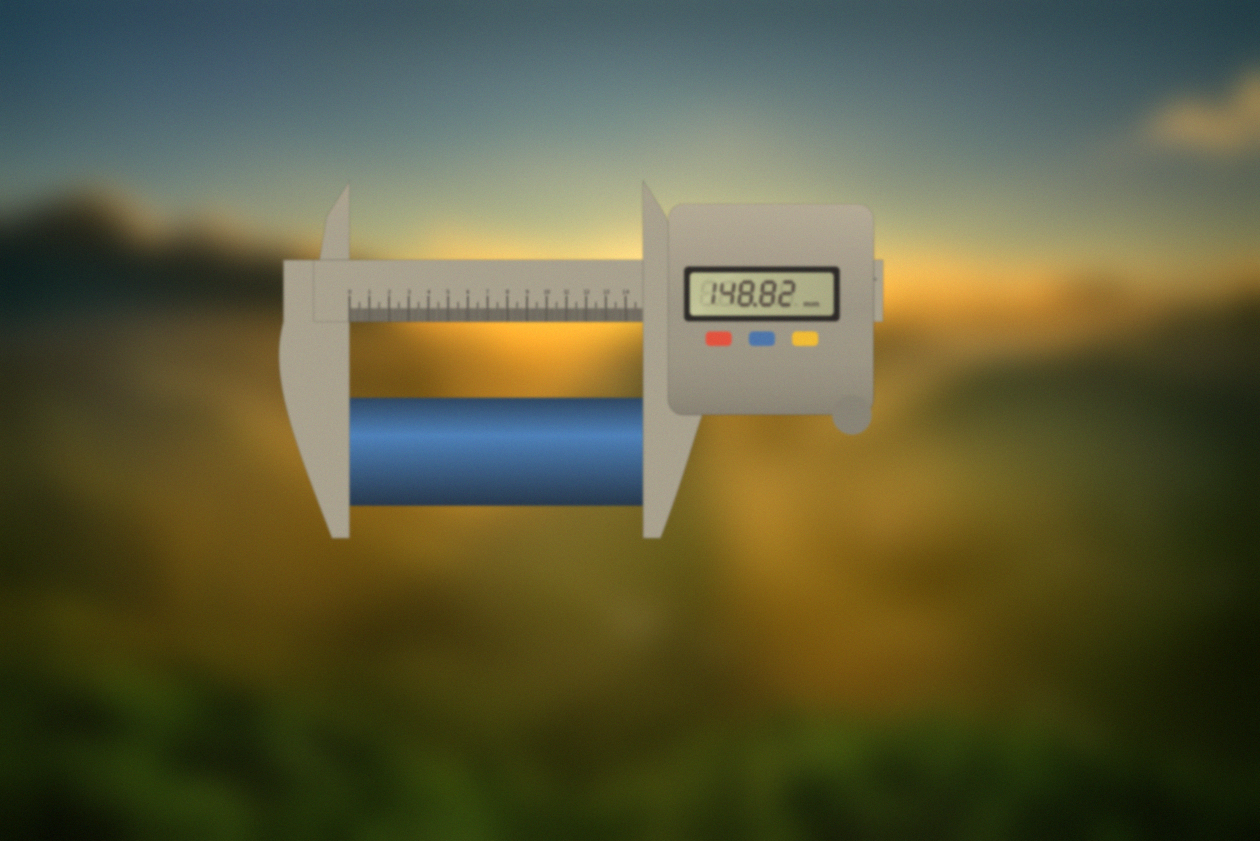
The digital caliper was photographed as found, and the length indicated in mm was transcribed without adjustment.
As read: 148.82 mm
